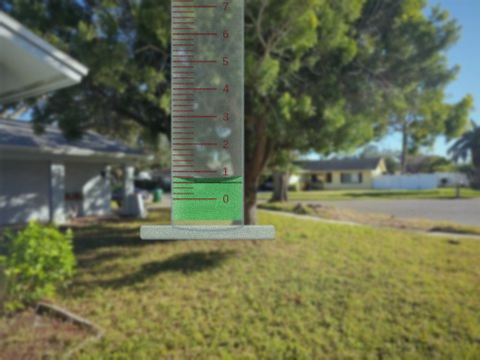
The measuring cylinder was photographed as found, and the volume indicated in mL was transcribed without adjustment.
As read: 0.6 mL
